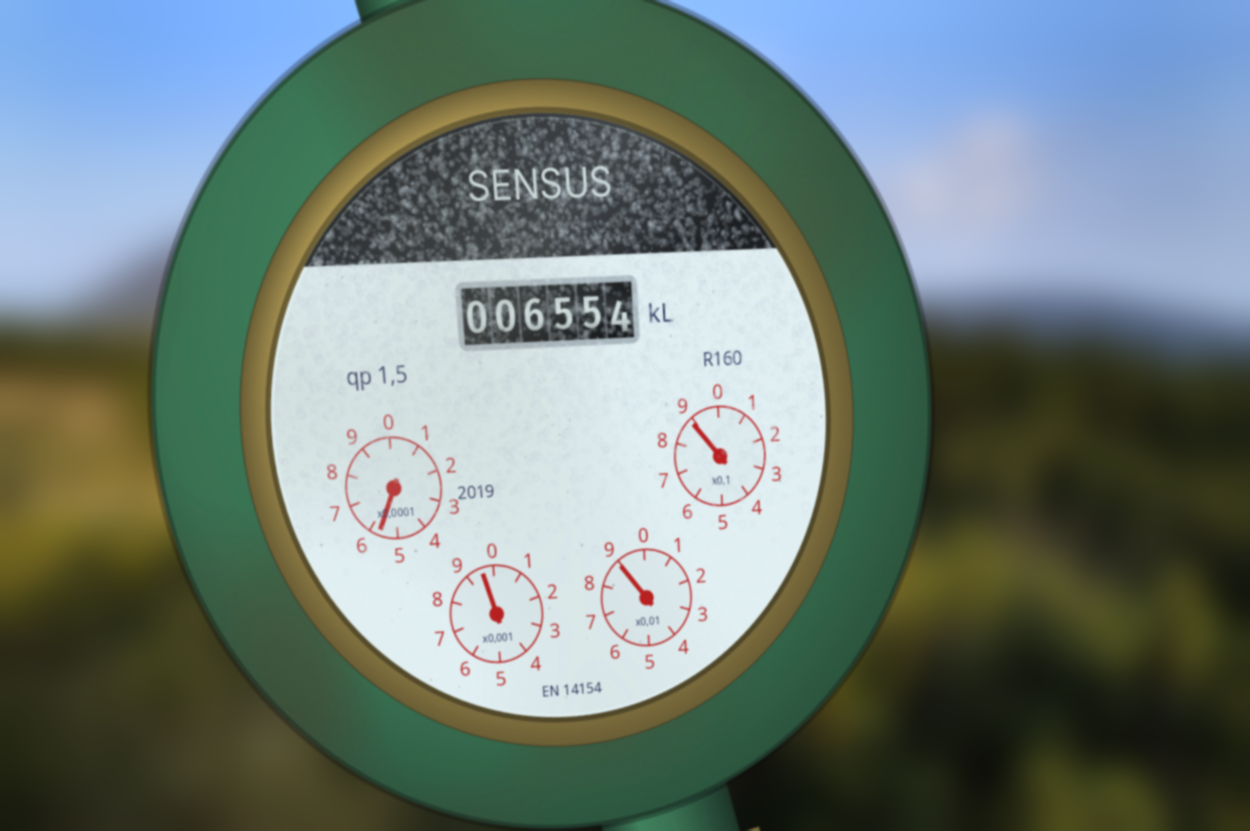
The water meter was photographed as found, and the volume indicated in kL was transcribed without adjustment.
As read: 6553.8895 kL
